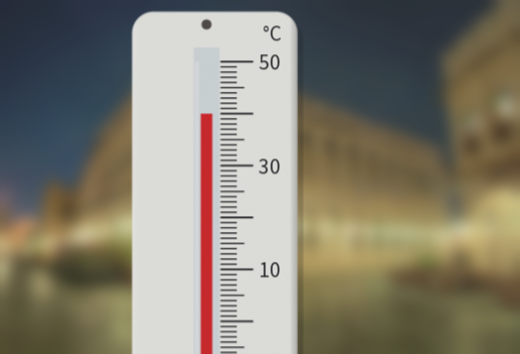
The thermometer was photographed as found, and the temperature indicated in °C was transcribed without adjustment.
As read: 40 °C
